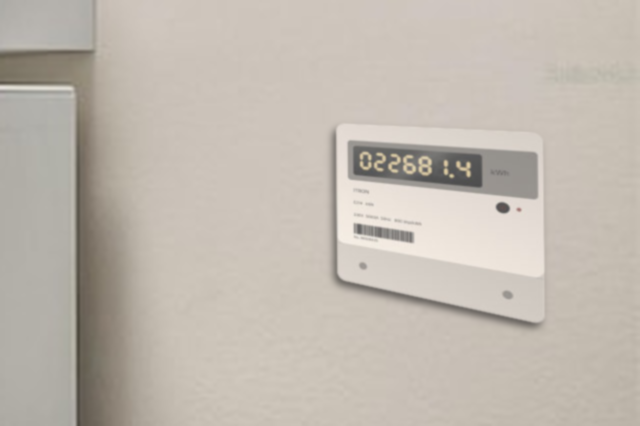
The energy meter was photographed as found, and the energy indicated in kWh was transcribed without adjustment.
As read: 22681.4 kWh
